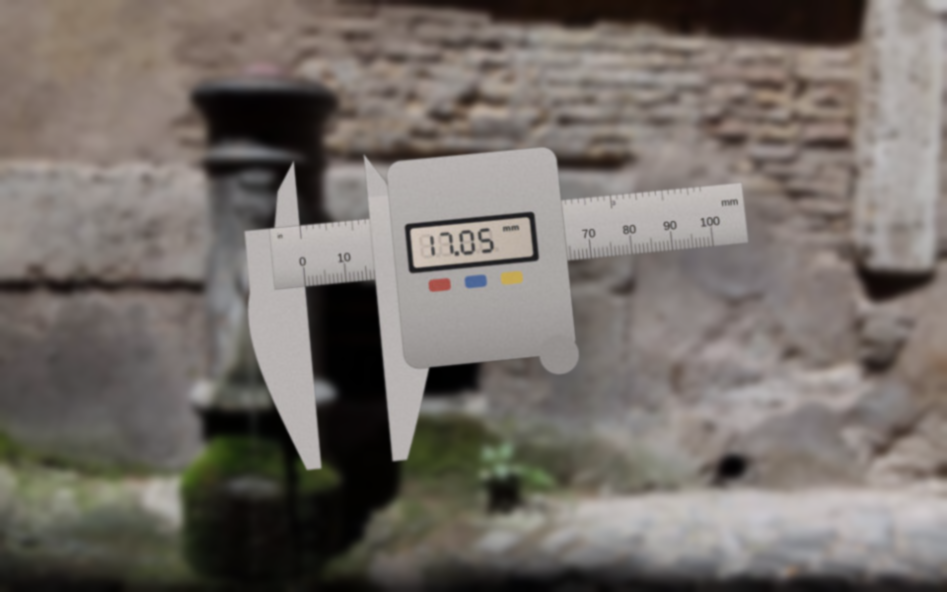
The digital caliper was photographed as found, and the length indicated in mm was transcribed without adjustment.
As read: 17.05 mm
